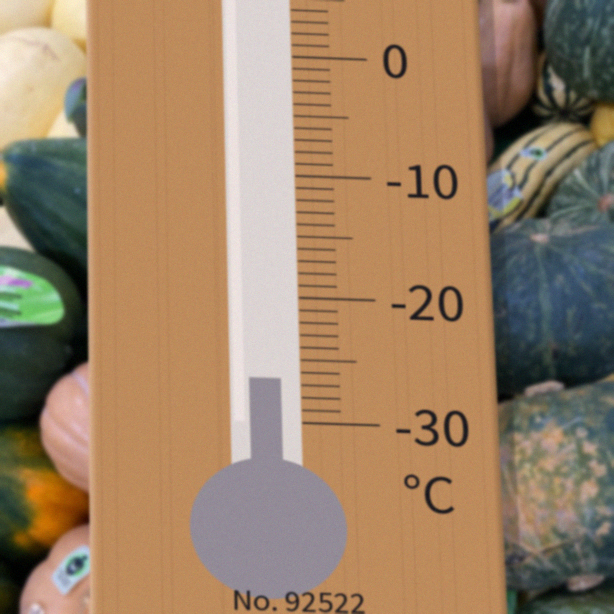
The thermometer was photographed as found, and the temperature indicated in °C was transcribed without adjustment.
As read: -26.5 °C
